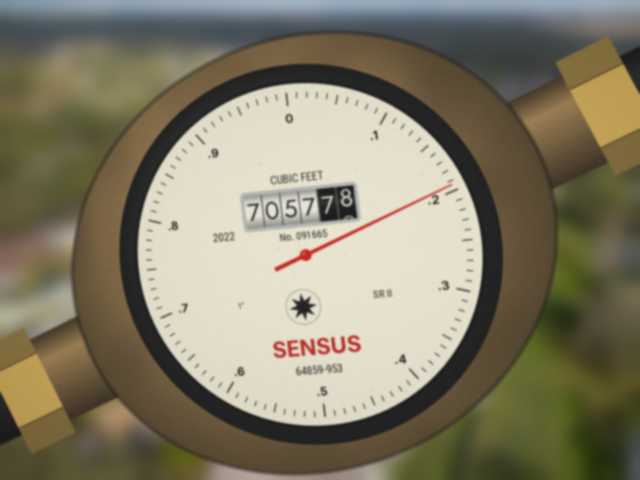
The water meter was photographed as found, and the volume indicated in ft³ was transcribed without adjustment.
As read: 705778.19 ft³
